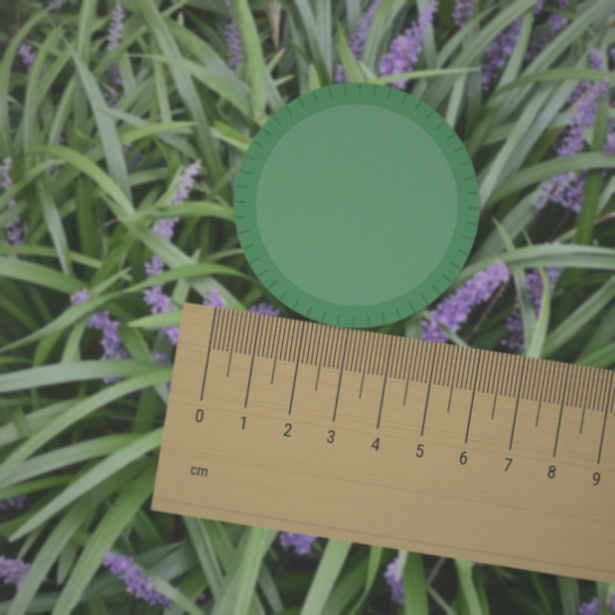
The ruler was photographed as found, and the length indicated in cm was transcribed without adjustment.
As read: 5.5 cm
